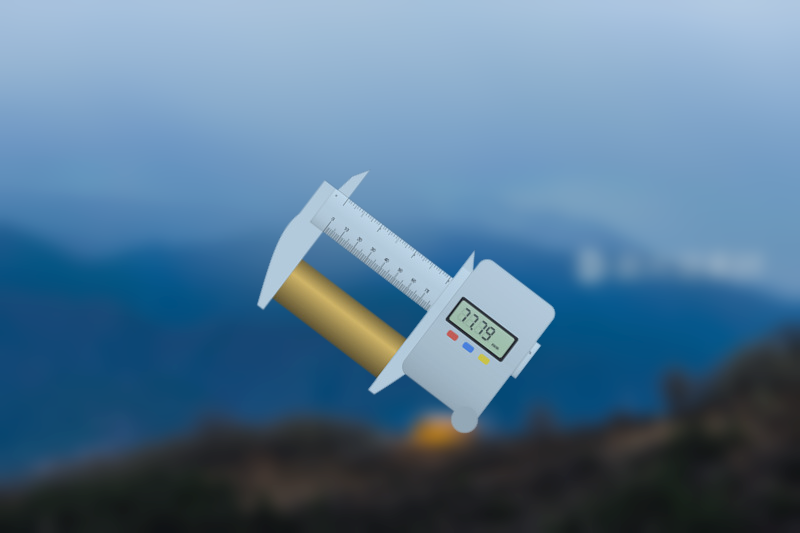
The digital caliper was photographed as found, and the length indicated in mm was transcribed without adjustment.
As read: 77.79 mm
